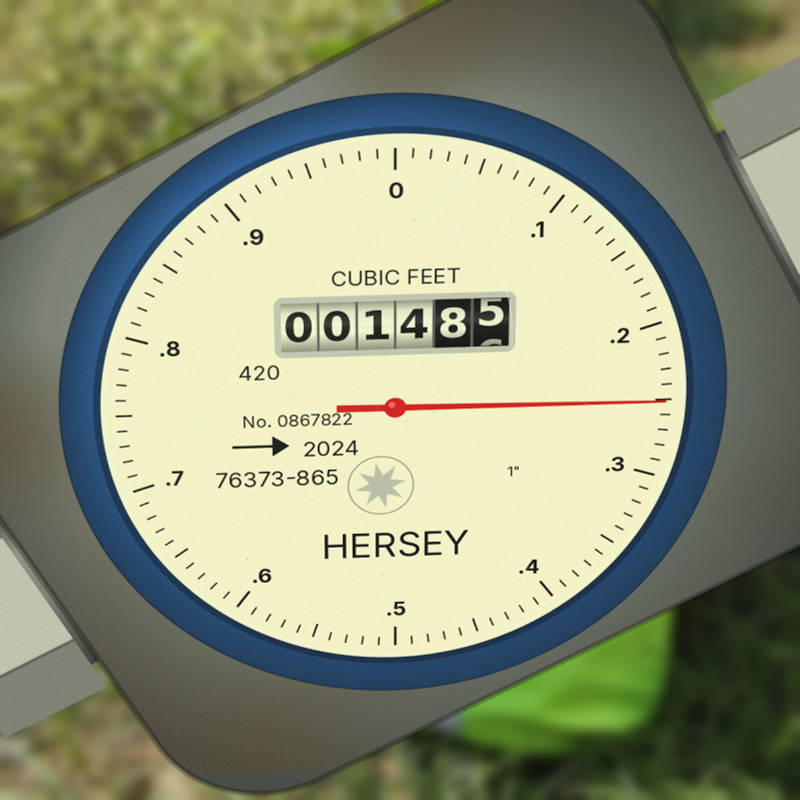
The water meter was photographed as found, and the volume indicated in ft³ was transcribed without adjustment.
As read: 1485.25 ft³
